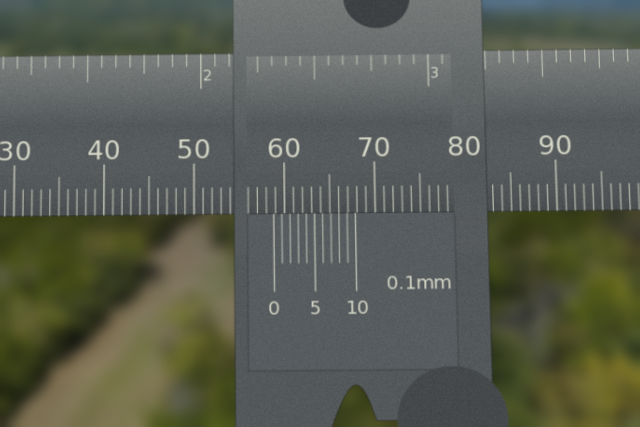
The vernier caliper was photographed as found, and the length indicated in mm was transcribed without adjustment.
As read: 58.8 mm
